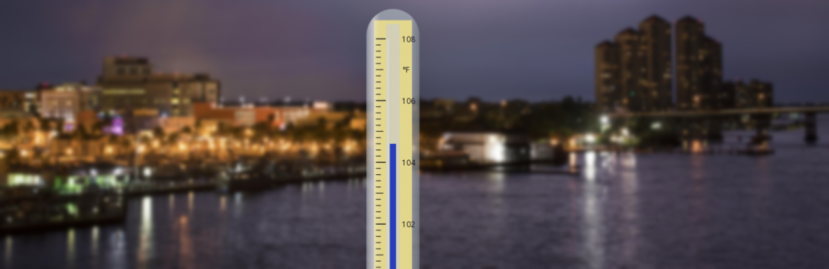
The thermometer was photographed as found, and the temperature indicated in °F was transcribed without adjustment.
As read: 104.6 °F
